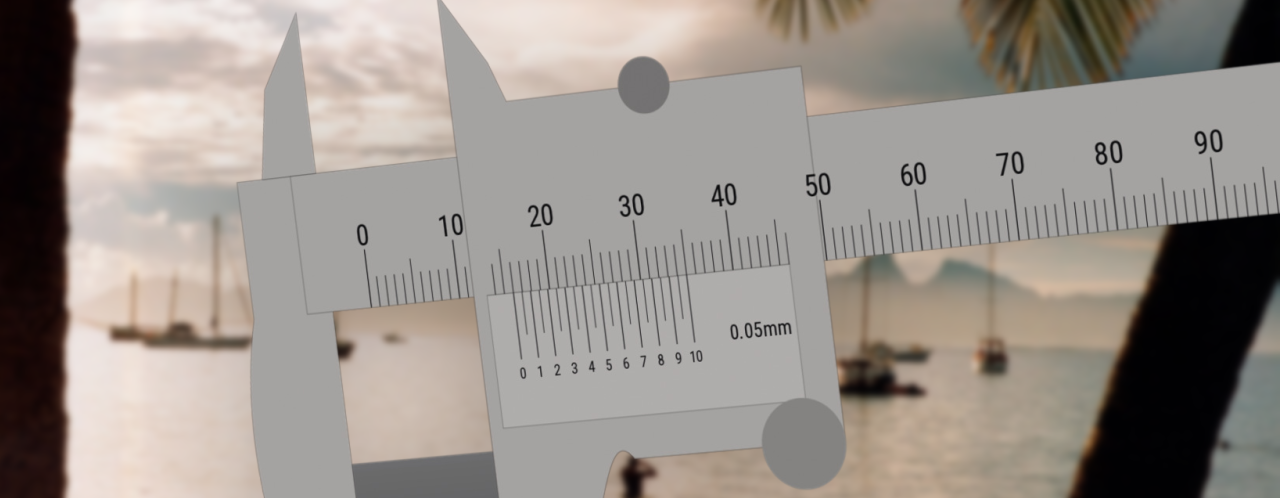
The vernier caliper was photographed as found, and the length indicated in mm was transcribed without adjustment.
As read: 16.0 mm
